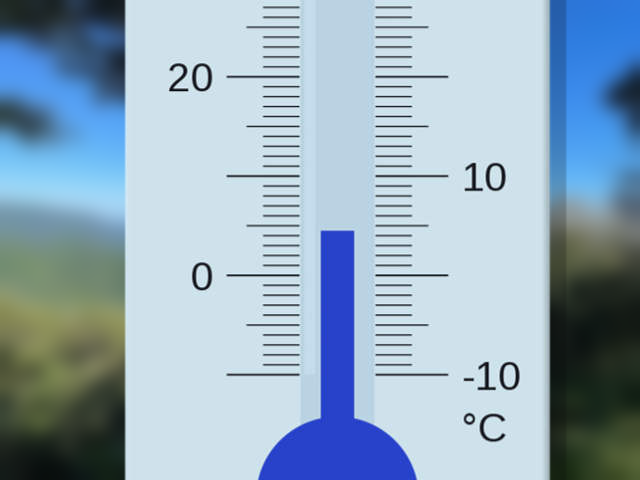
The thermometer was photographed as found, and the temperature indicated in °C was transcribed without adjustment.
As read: 4.5 °C
